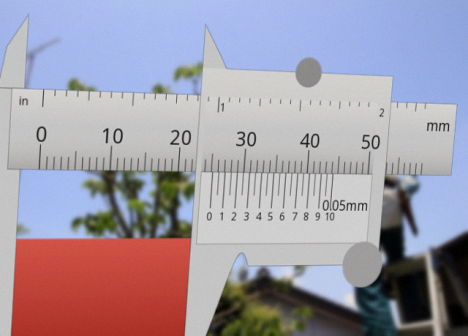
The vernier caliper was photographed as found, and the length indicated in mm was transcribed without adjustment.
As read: 25.2 mm
